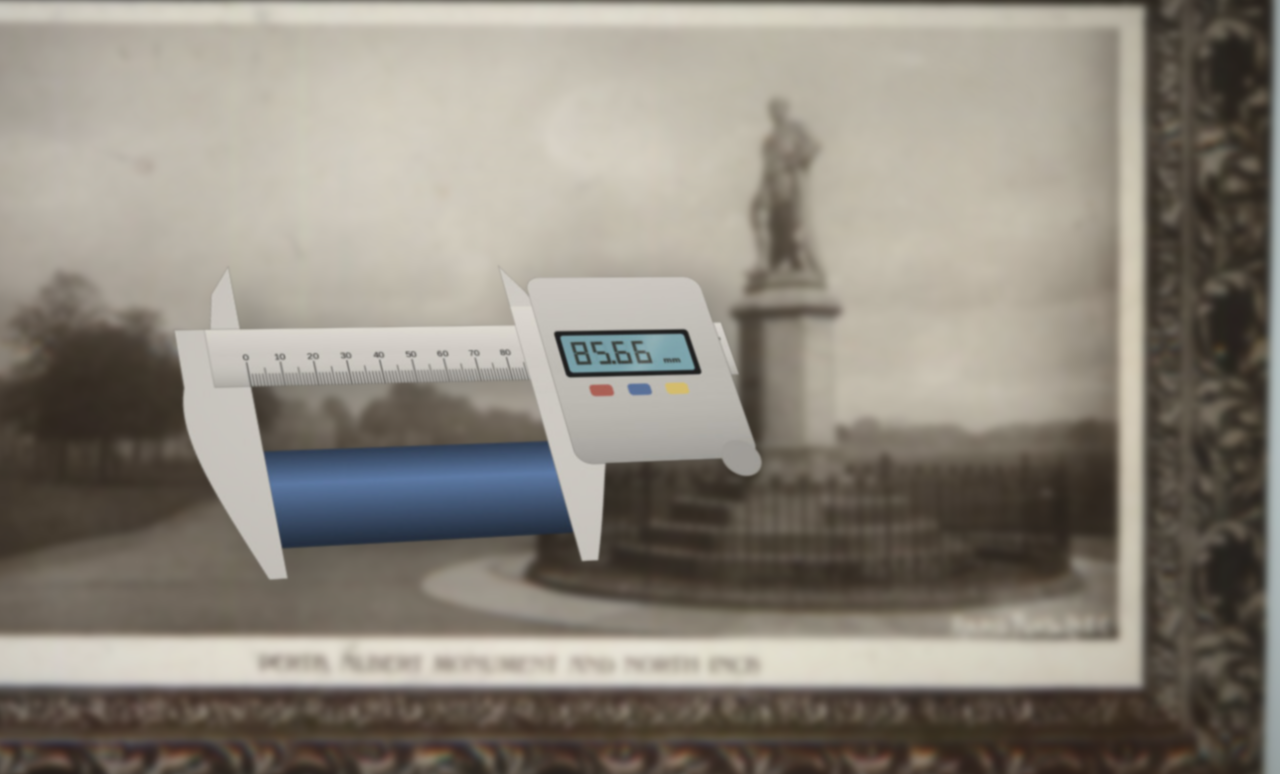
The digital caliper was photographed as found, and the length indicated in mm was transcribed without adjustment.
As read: 85.66 mm
